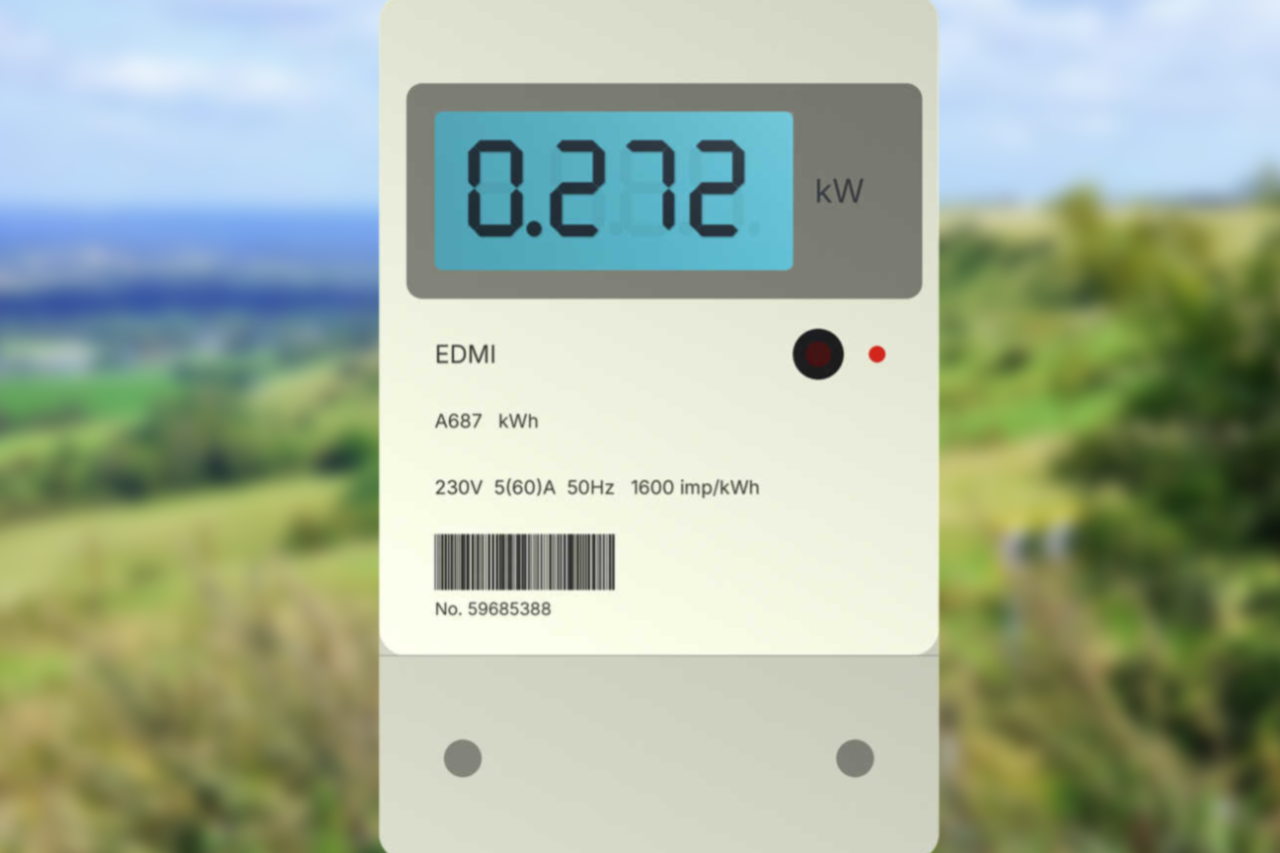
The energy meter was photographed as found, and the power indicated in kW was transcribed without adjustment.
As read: 0.272 kW
